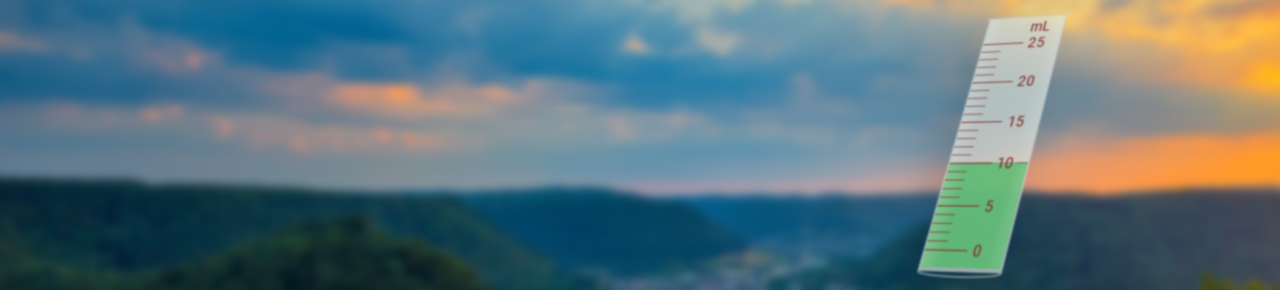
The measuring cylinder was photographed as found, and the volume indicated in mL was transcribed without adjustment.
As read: 10 mL
